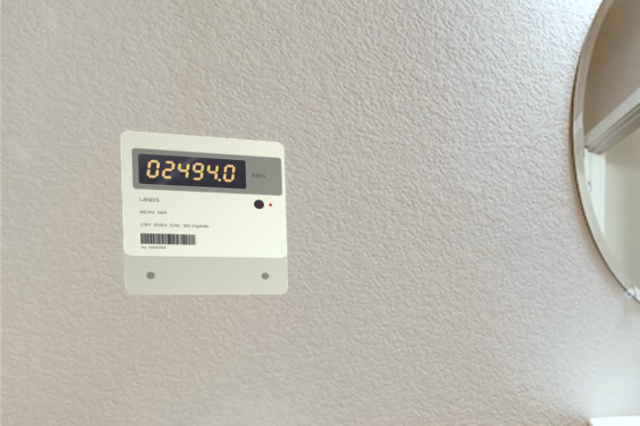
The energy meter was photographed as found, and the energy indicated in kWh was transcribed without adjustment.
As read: 2494.0 kWh
